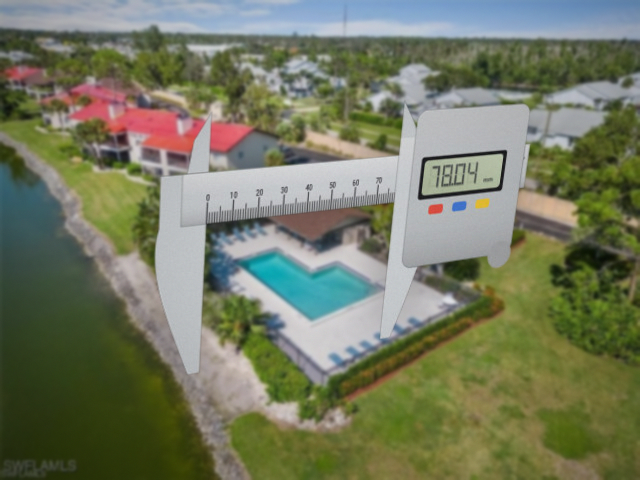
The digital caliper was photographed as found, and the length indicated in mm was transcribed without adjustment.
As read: 78.04 mm
